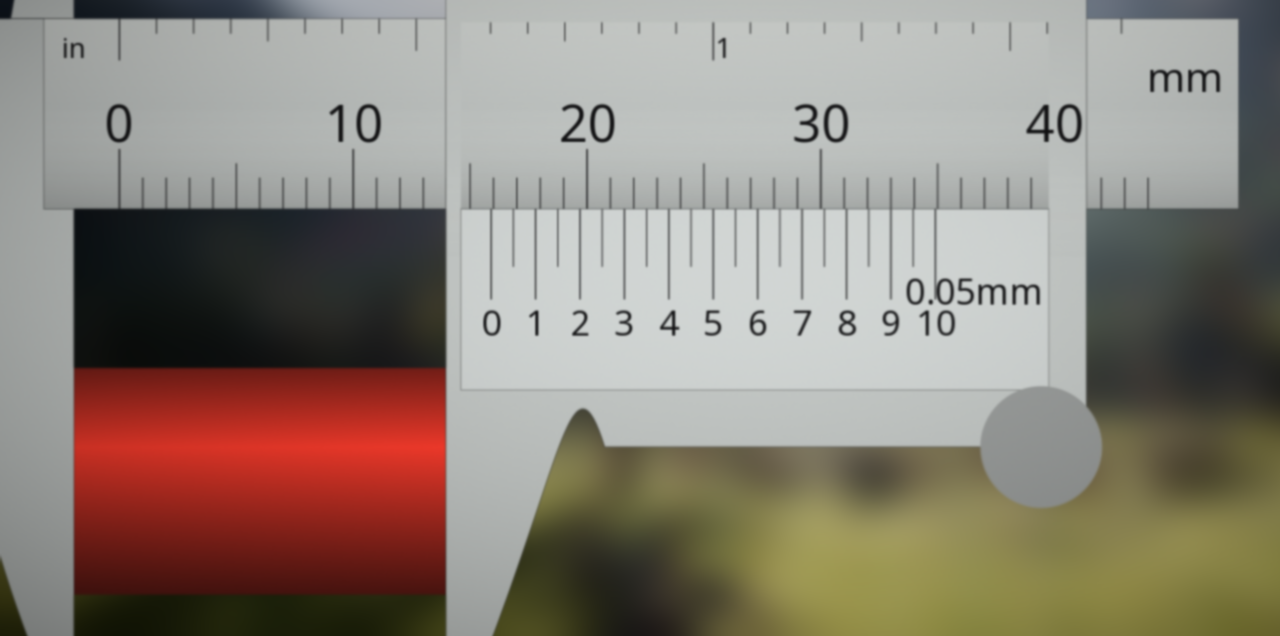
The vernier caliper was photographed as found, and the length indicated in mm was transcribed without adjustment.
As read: 15.9 mm
